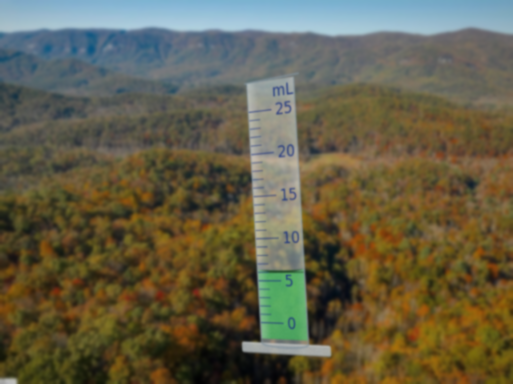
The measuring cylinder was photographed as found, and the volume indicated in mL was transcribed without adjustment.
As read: 6 mL
